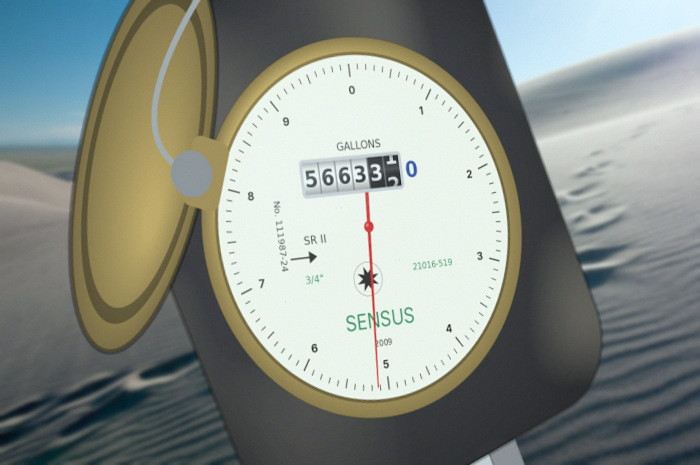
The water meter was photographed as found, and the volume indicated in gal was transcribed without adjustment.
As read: 5663315.1 gal
